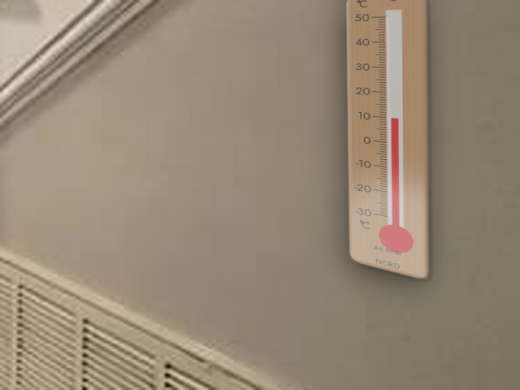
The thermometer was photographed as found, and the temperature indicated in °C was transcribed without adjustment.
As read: 10 °C
